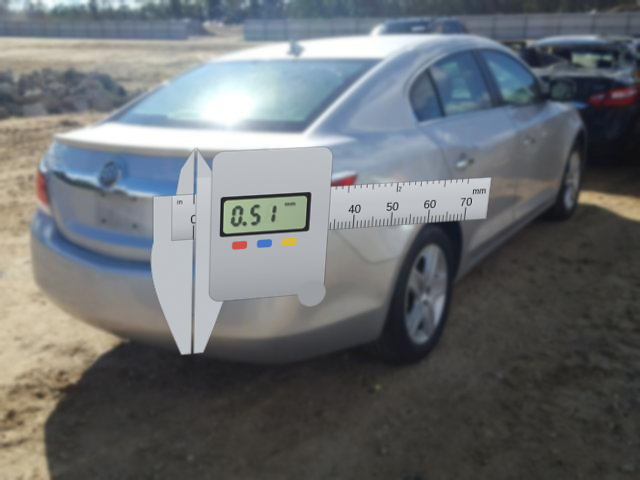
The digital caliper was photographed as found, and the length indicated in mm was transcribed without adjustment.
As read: 0.51 mm
